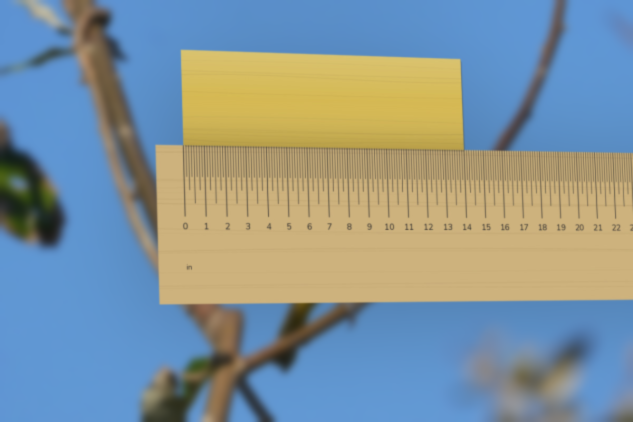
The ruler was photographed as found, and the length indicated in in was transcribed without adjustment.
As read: 14 in
